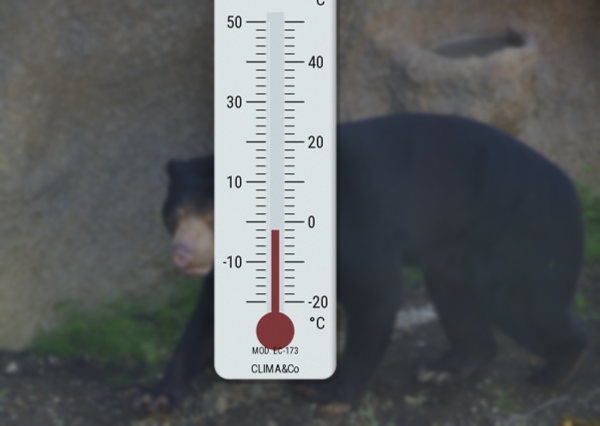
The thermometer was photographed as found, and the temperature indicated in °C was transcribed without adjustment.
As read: -2 °C
